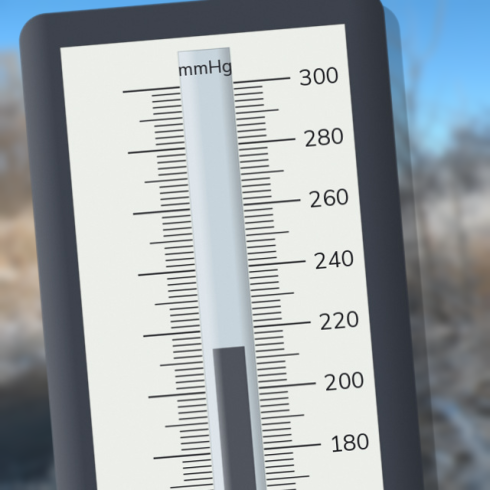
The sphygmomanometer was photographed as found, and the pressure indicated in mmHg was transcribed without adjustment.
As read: 214 mmHg
